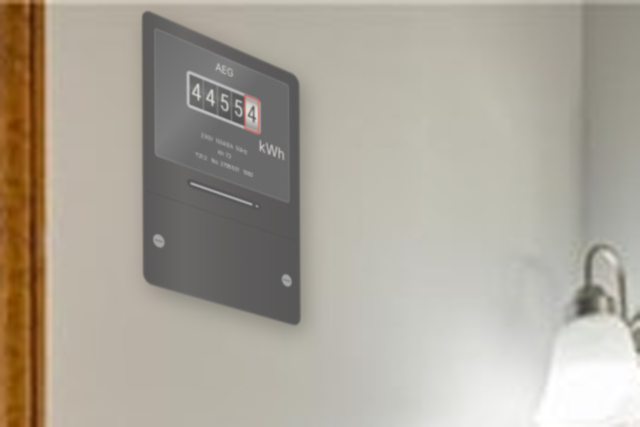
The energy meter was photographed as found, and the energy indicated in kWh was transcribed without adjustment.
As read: 4455.4 kWh
